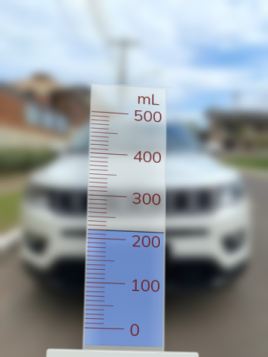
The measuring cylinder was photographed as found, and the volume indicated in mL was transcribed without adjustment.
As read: 220 mL
